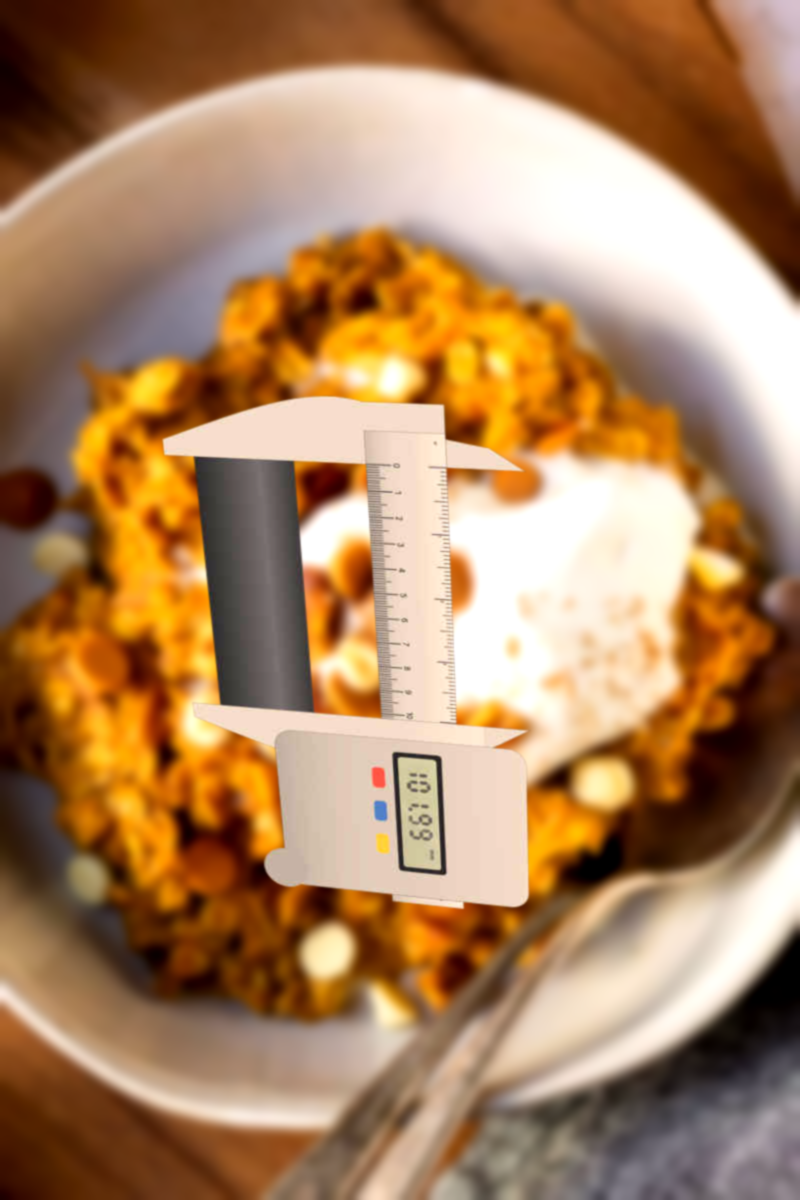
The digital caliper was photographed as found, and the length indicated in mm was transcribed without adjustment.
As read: 101.99 mm
